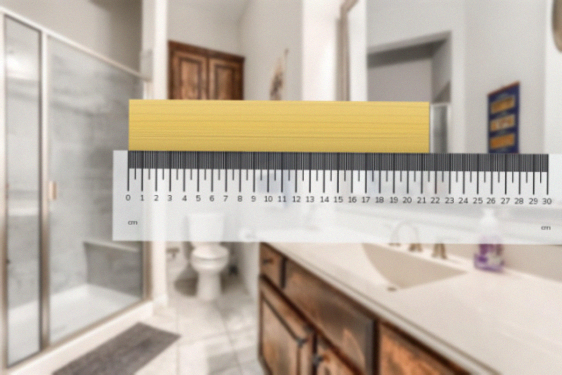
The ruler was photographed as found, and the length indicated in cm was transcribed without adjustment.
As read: 21.5 cm
